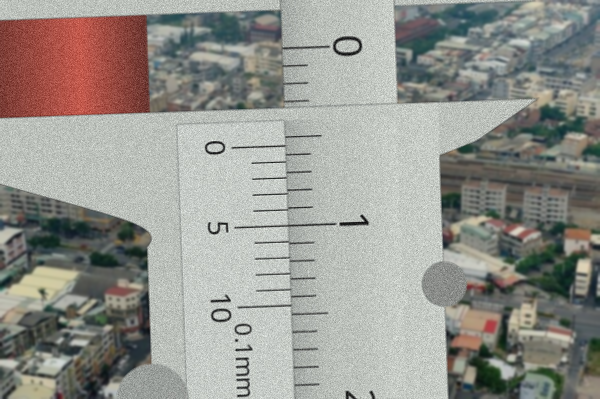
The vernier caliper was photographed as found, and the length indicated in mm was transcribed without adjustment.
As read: 5.5 mm
